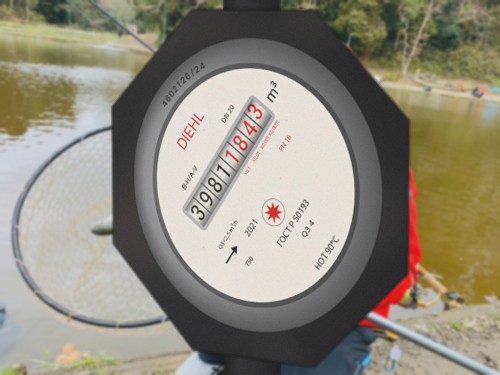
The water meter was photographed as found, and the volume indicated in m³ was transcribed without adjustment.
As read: 3981.1843 m³
